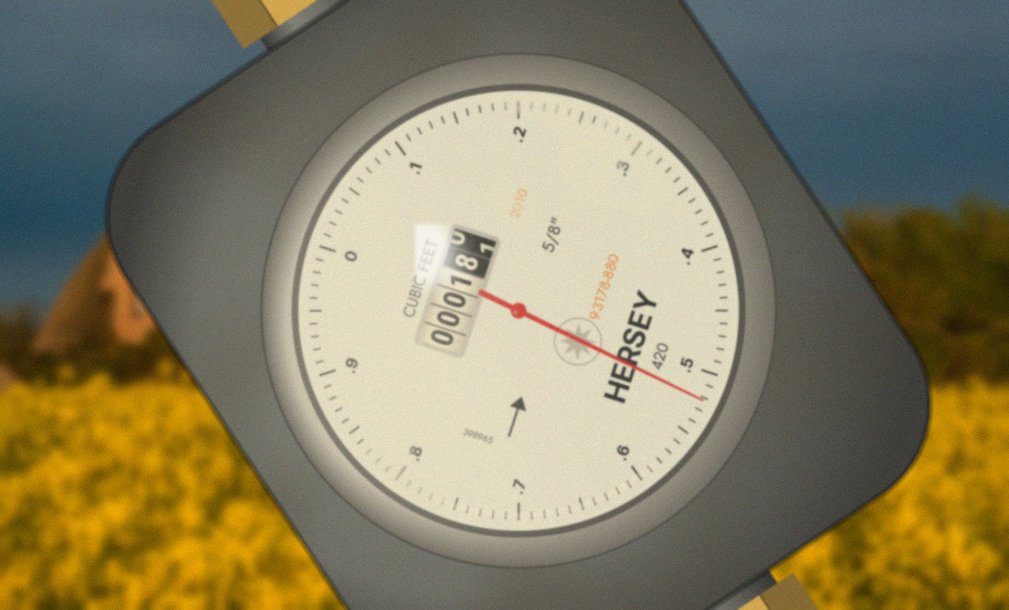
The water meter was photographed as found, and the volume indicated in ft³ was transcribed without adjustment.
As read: 180.52 ft³
